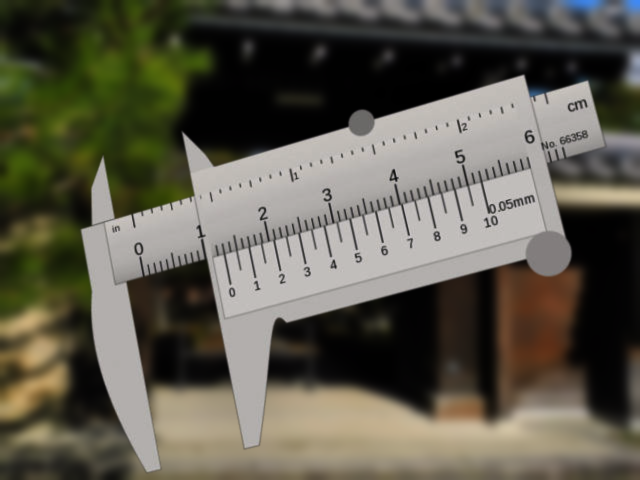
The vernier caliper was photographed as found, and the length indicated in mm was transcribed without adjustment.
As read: 13.0 mm
